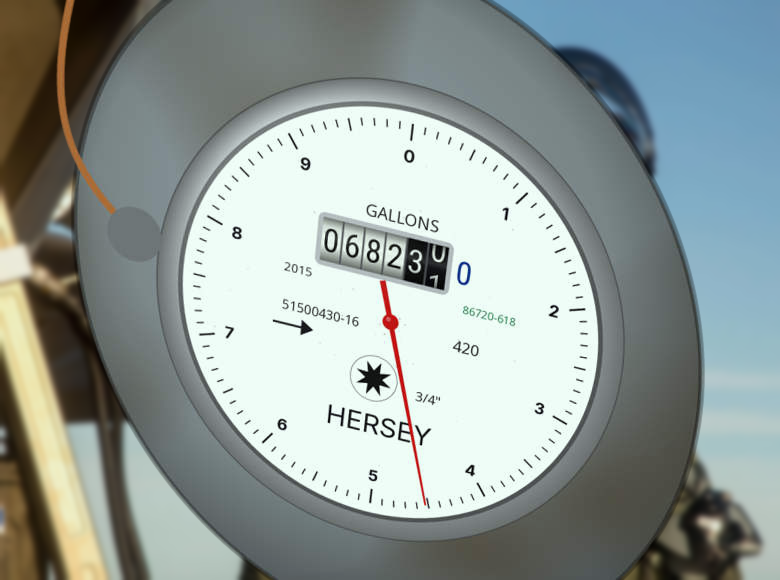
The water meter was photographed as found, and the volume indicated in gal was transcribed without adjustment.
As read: 682304.5 gal
